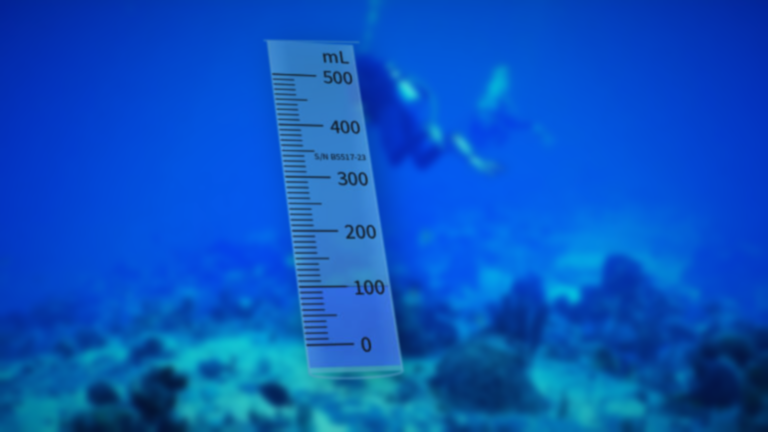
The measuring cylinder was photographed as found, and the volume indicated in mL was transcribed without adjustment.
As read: 100 mL
